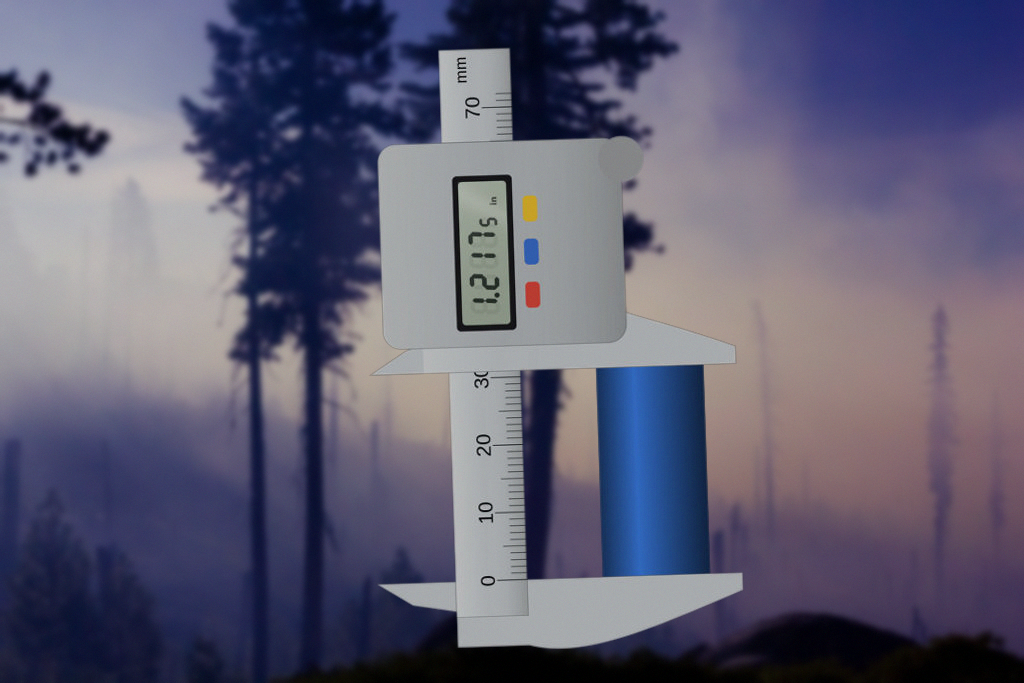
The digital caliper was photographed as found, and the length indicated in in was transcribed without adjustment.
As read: 1.2175 in
